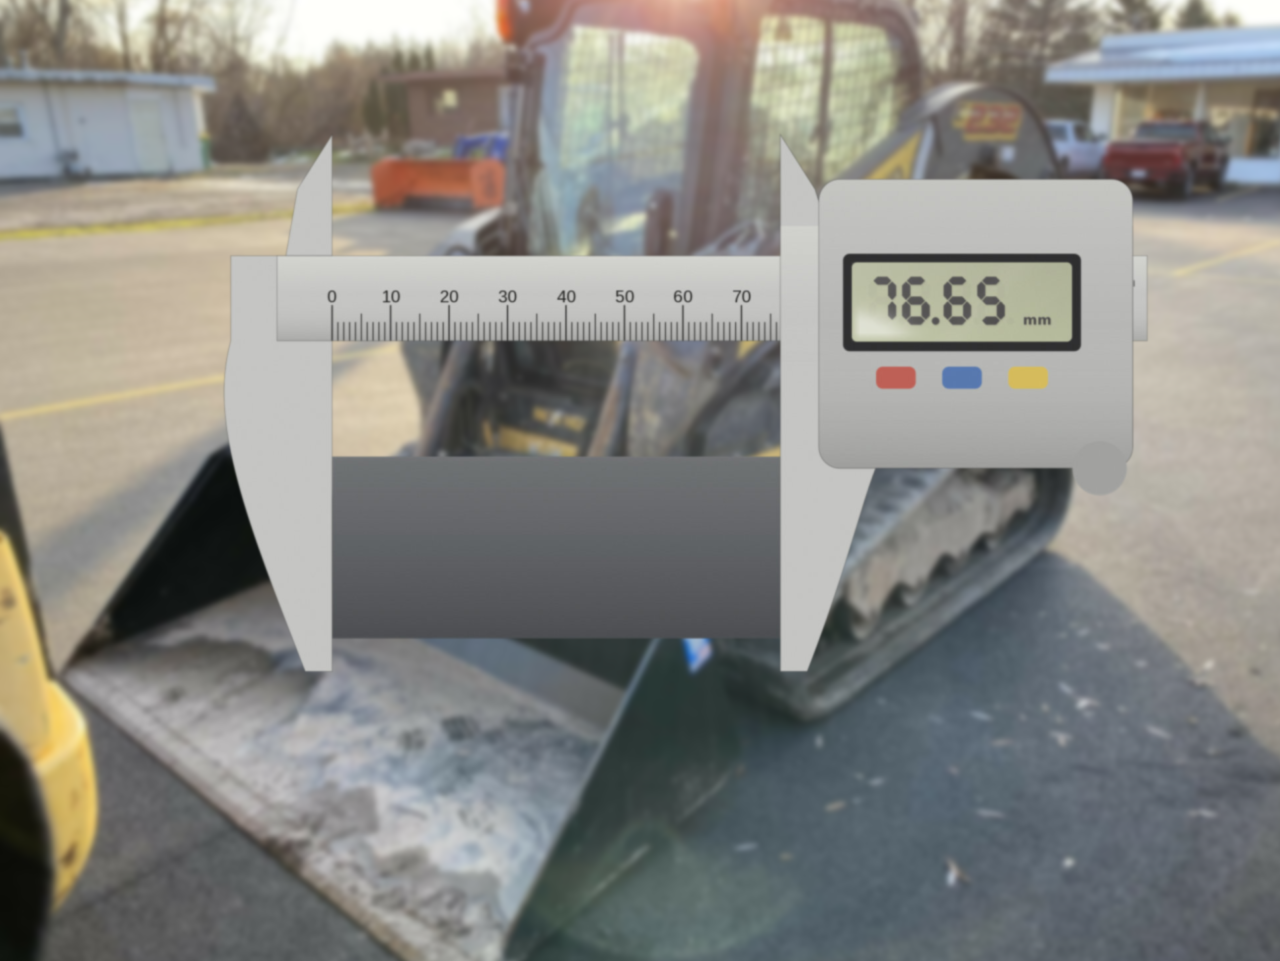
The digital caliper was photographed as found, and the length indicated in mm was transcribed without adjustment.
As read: 76.65 mm
